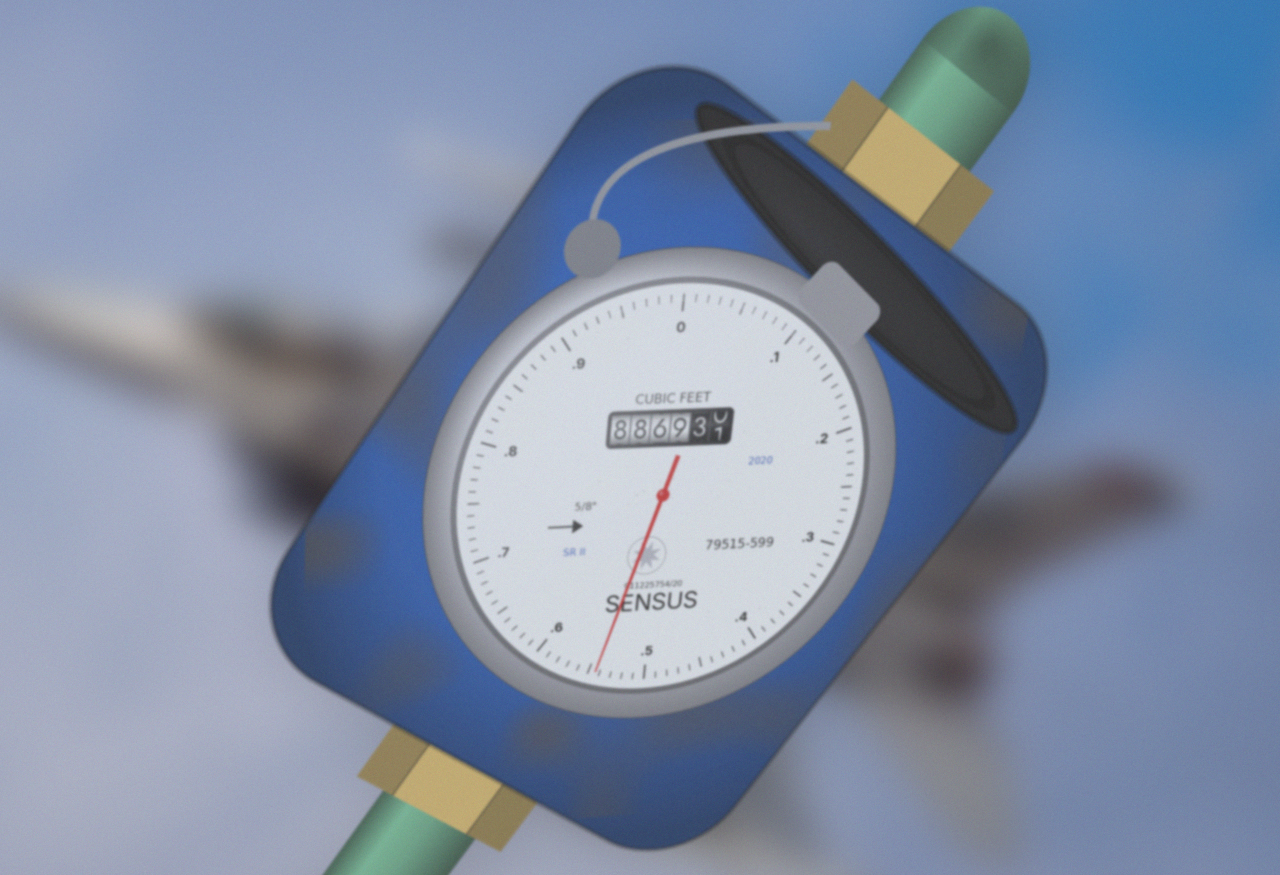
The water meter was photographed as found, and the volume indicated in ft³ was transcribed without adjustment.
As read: 886930.54 ft³
